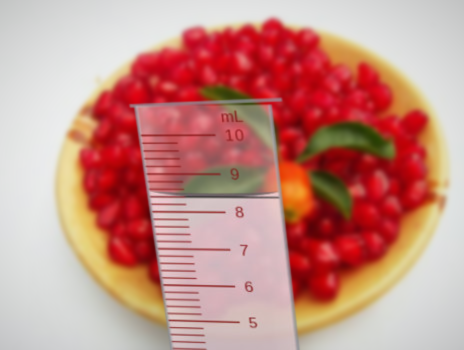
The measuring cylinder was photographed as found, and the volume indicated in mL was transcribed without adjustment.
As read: 8.4 mL
